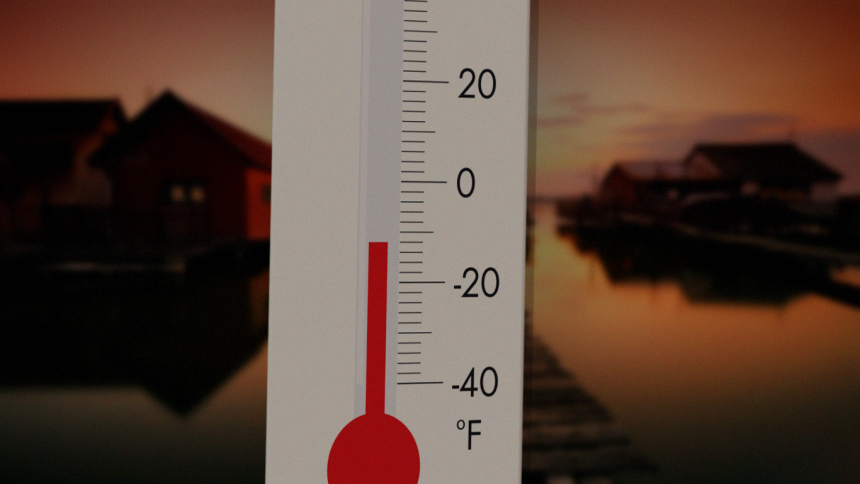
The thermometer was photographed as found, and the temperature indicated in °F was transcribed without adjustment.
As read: -12 °F
